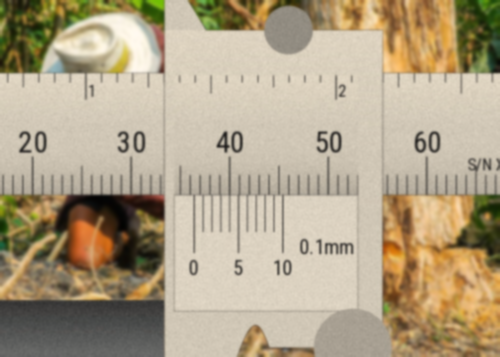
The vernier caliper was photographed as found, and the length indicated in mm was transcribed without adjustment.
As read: 36.4 mm
